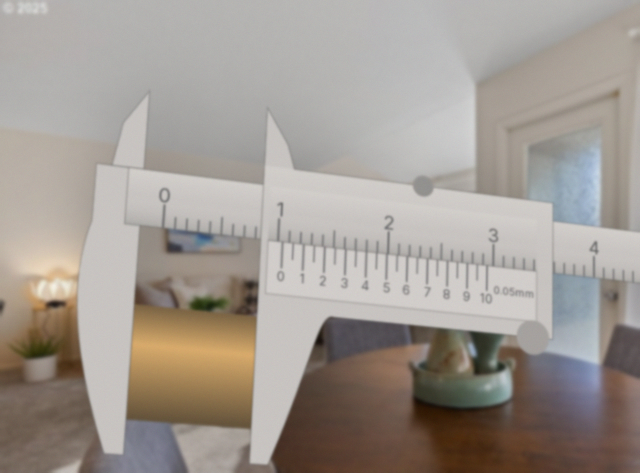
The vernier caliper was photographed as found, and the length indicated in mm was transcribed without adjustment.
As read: 10.4 mm
